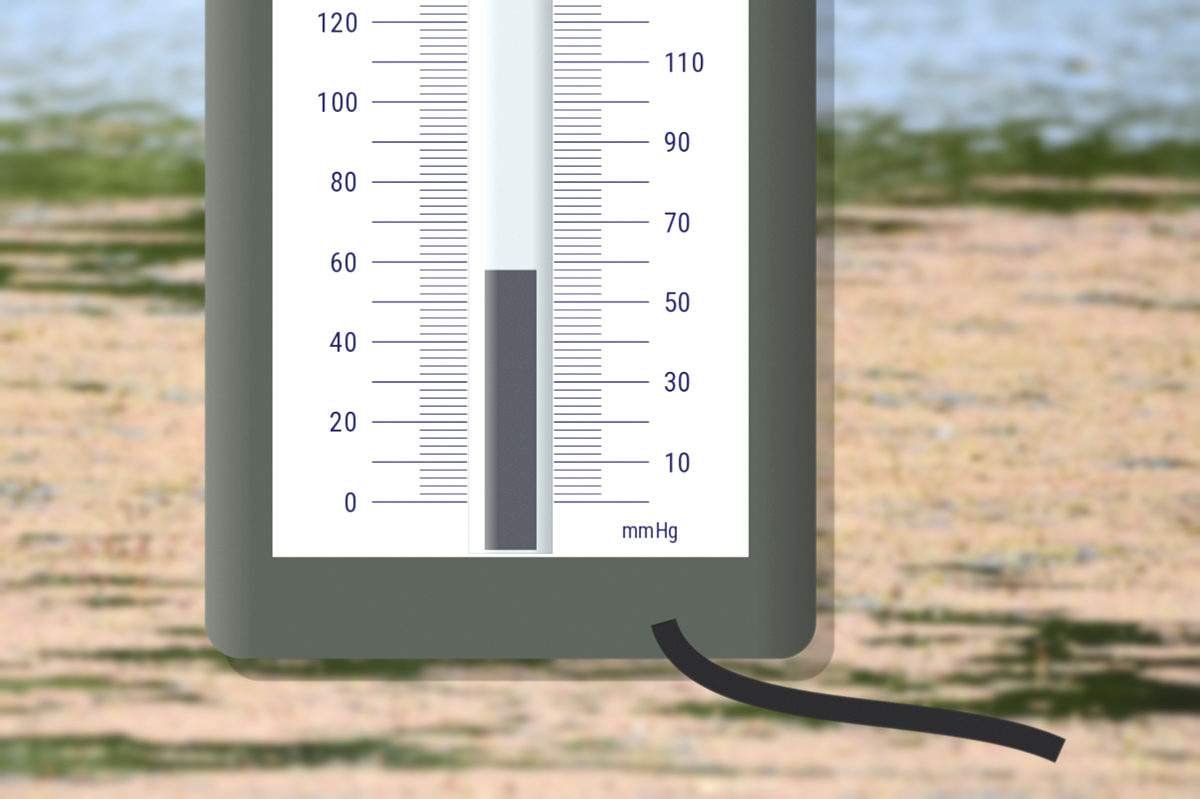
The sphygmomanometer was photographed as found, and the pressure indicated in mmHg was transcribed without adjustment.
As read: 58 mmHg
